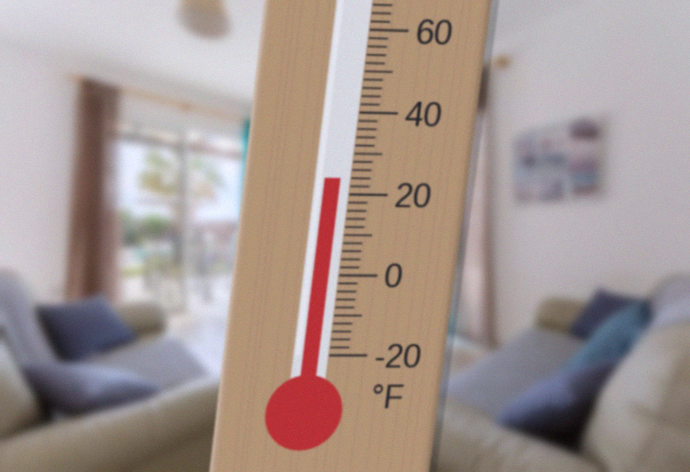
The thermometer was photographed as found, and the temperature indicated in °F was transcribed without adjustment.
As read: 24 °F
